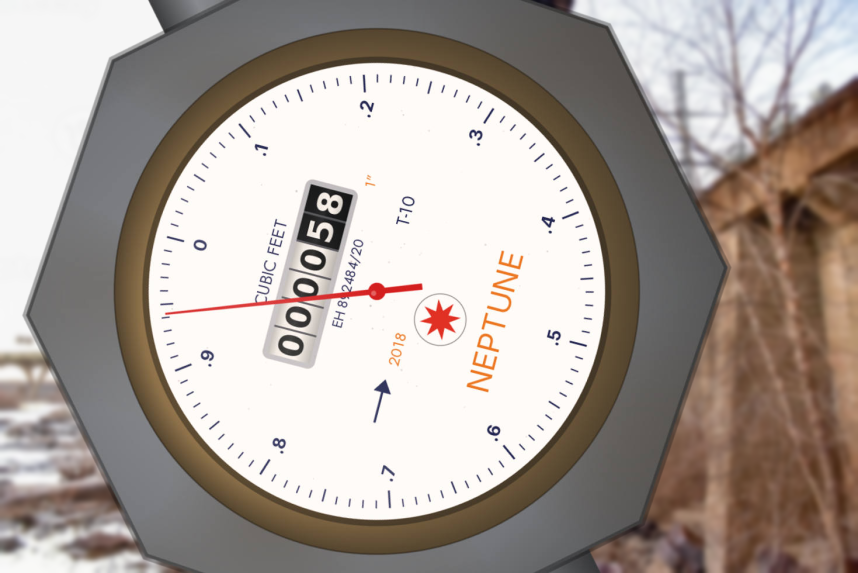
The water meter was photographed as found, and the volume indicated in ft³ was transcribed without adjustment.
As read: 57.94 ft³
